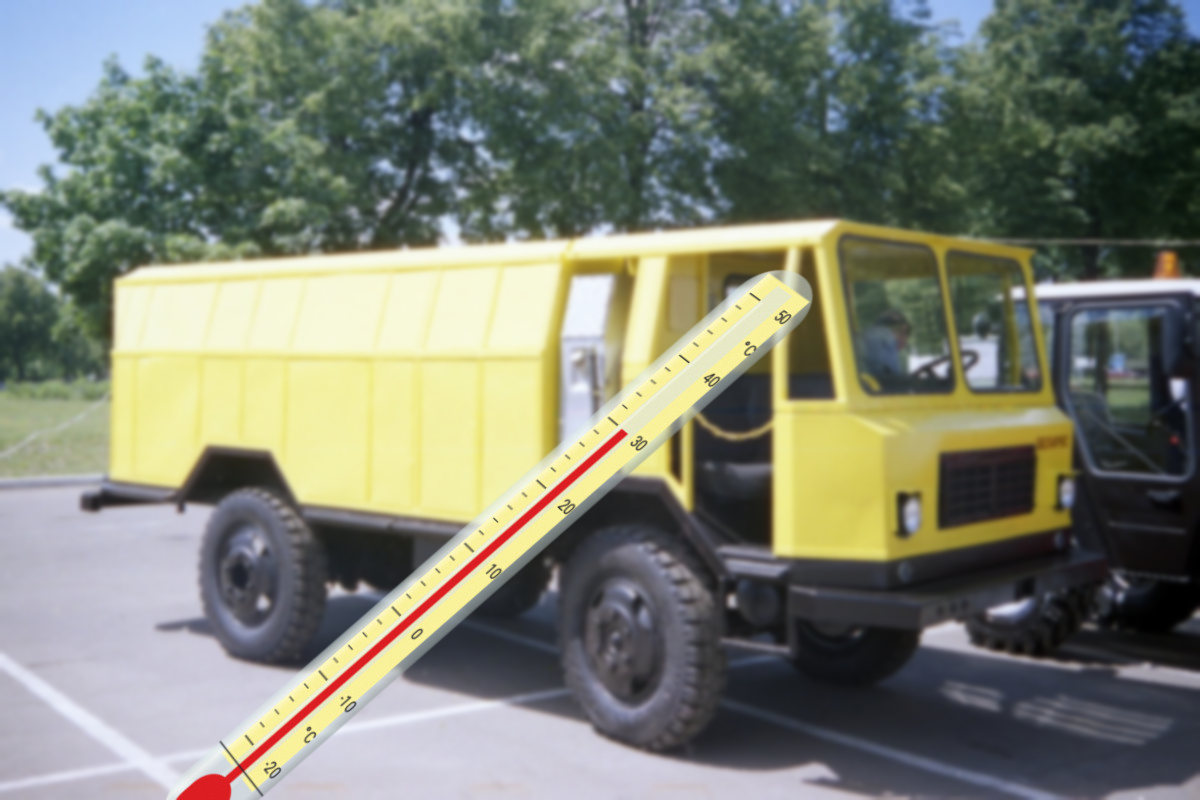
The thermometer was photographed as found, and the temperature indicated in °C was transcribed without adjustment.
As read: 30 °C
